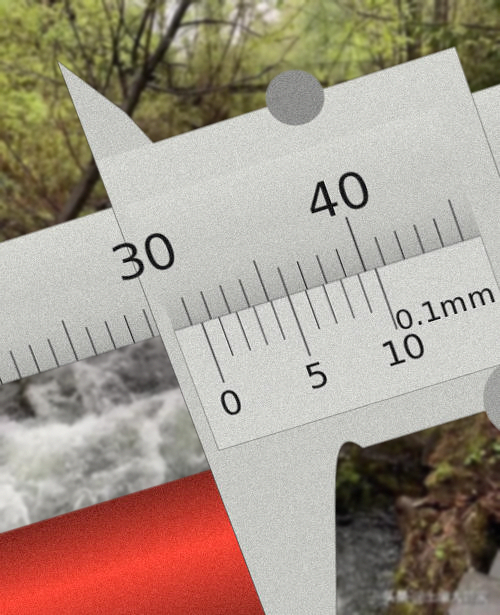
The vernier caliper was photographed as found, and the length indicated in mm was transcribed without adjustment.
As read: 31.5 mm
